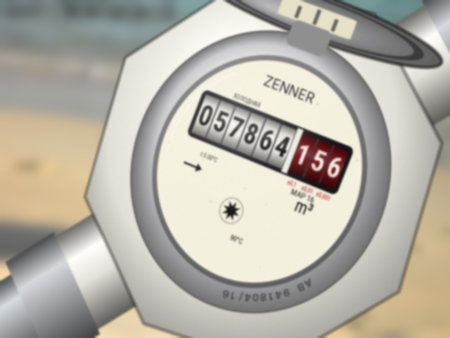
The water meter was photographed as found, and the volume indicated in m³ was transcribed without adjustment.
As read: 57864.156 m³
